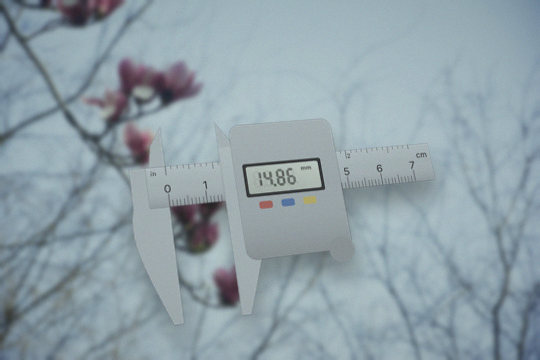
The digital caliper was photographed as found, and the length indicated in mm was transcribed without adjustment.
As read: 14.86 mm
